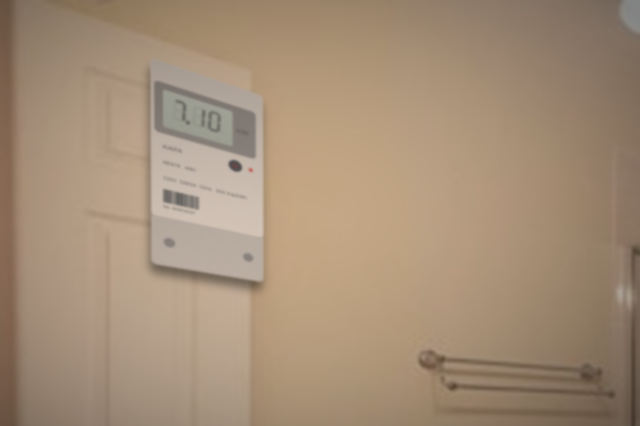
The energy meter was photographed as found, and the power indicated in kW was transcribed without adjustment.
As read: 7.10 kW
